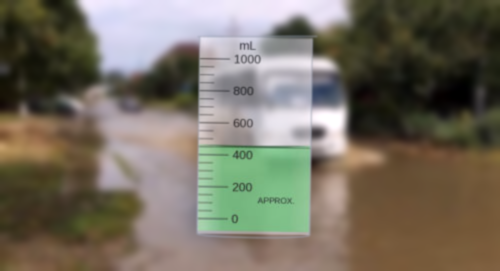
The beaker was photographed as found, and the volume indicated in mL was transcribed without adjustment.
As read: 450 mL
